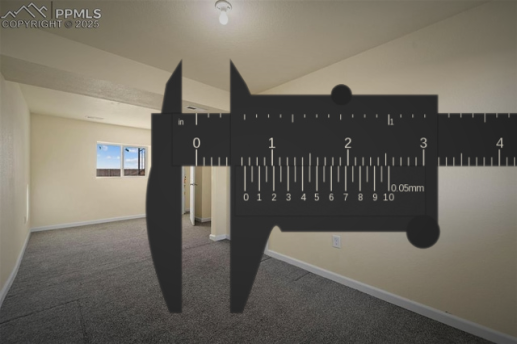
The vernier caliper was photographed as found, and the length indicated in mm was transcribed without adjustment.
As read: 6.4 mm
